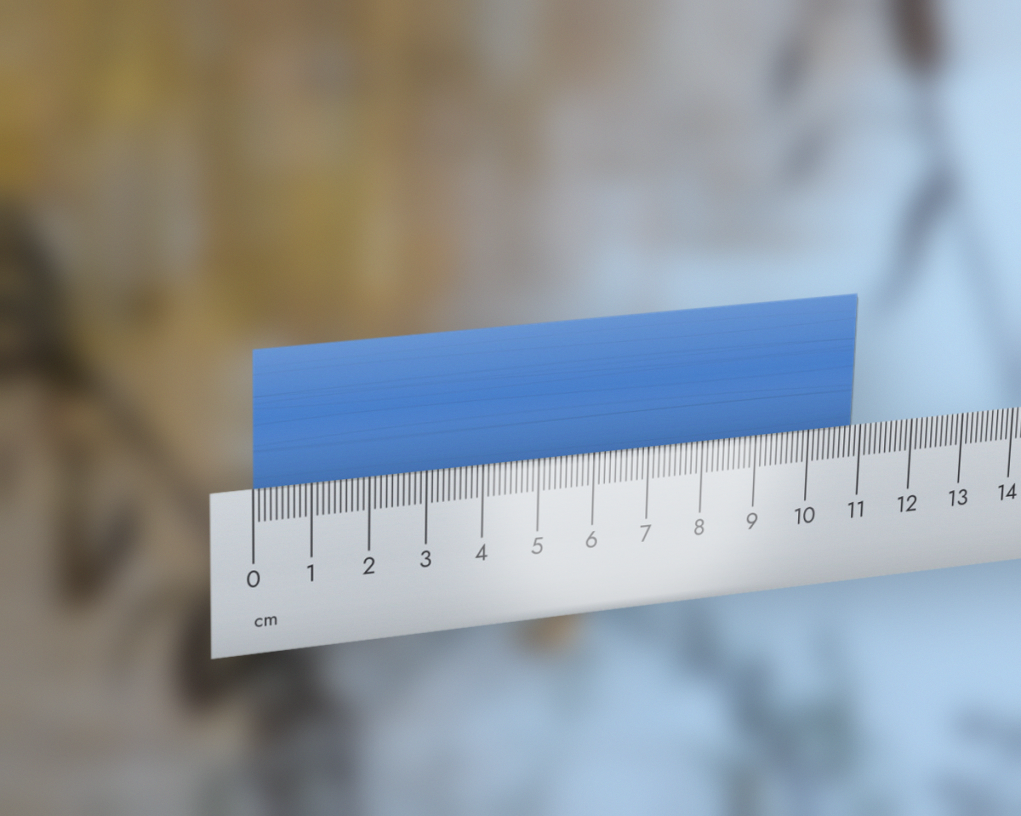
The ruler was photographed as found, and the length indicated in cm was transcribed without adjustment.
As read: 10.8 cm
